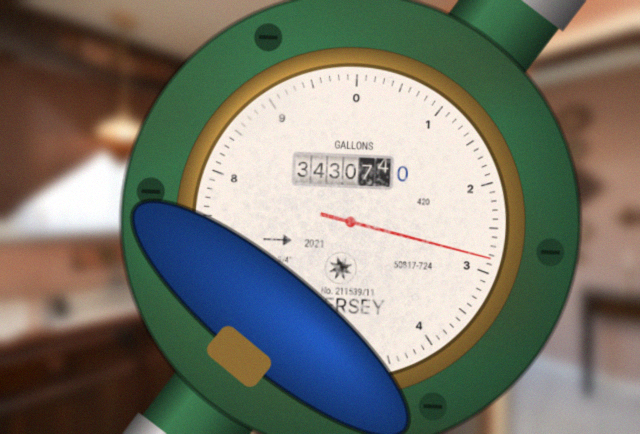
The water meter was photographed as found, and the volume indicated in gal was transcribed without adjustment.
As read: 3430742.8 gal
